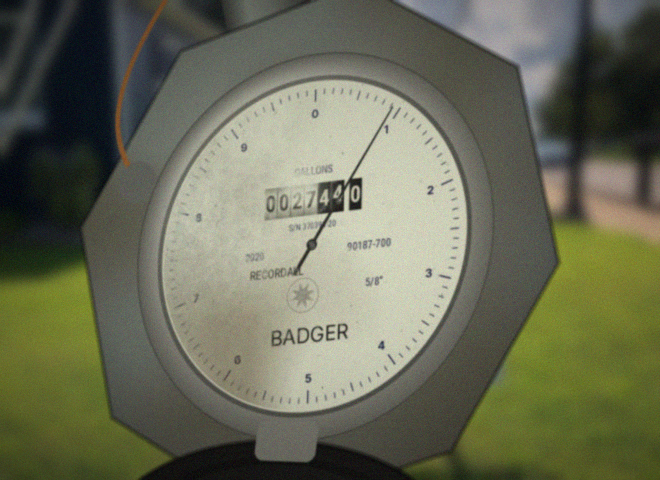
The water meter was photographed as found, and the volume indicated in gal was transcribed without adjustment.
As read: 27440.9 gal
